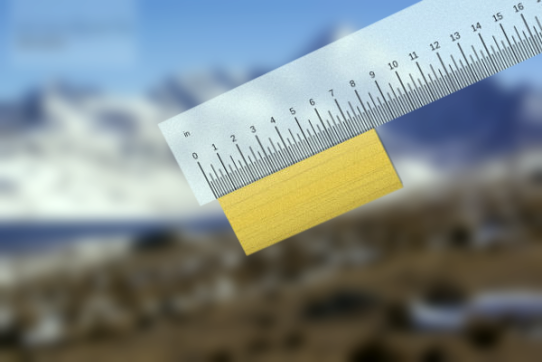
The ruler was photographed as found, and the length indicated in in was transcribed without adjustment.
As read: 8 in
